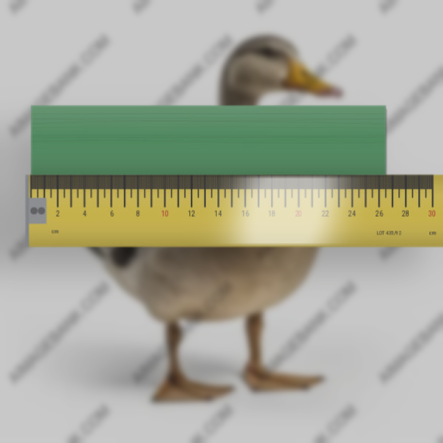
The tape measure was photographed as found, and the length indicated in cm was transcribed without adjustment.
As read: 26.5 cm
